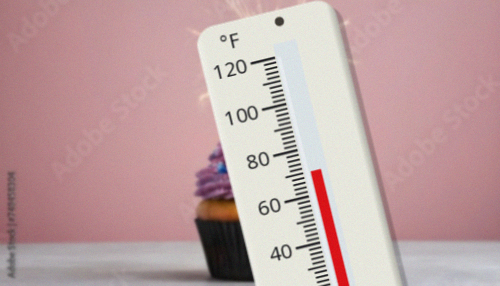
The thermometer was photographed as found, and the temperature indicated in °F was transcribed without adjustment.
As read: 70 °F
